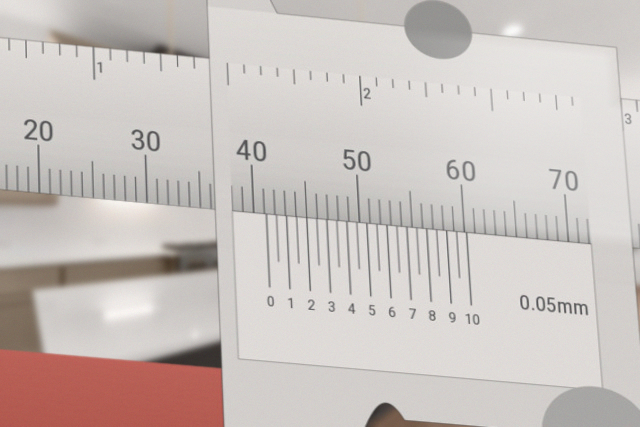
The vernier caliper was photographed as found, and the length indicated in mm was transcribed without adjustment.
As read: 41.2 mm
